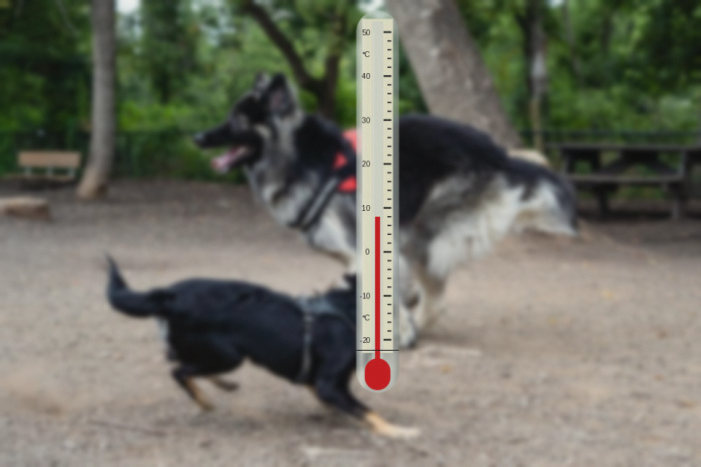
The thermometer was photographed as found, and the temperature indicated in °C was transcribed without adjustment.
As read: 8 °C
